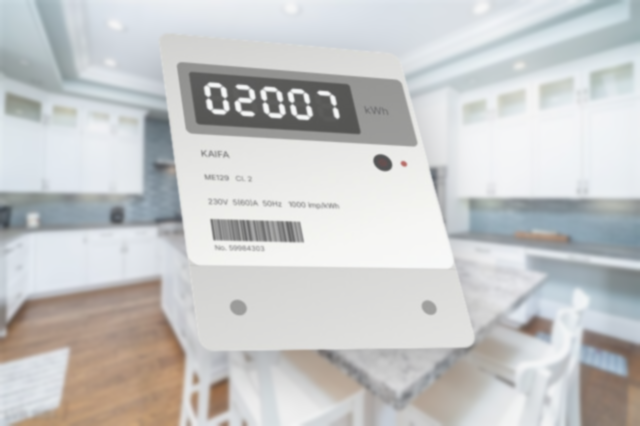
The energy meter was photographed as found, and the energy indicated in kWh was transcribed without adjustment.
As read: 2007 kWh
